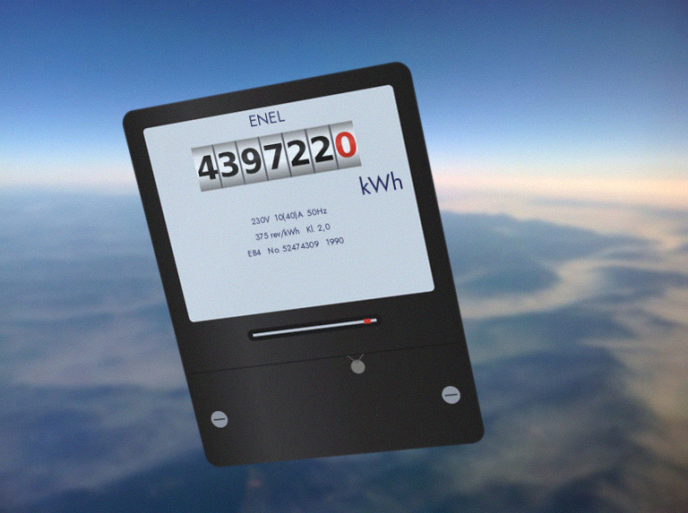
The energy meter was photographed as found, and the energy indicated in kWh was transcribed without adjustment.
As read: 439722.0 kWh
